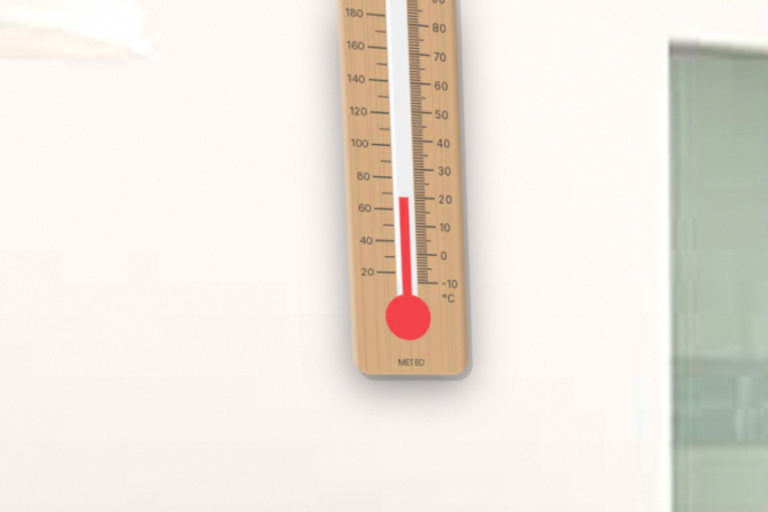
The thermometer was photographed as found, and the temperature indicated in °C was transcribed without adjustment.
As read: 20 °C
